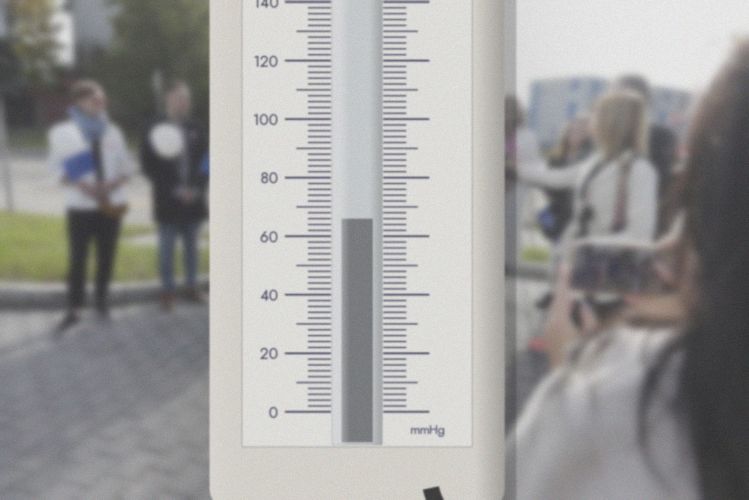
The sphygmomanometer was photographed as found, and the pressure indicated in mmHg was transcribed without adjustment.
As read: 66 mmHg
